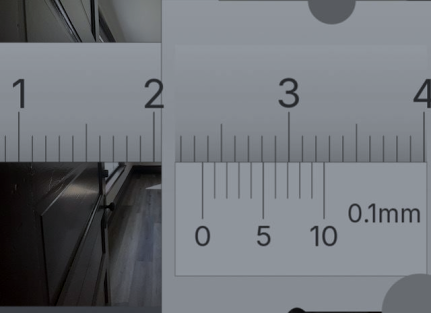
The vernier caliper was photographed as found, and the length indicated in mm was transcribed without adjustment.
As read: 23.6 mm
